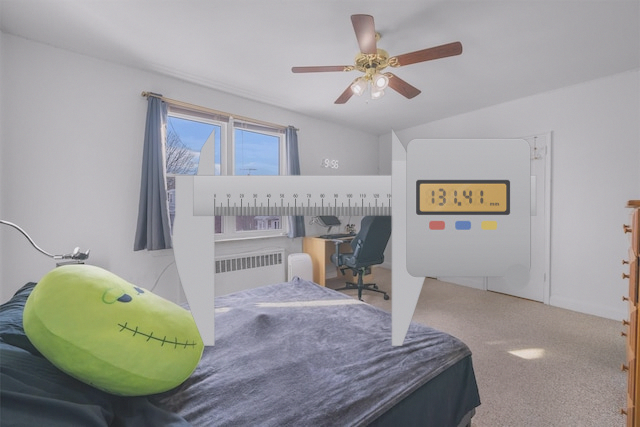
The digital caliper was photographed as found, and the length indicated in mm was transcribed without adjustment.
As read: 131.41 mm
